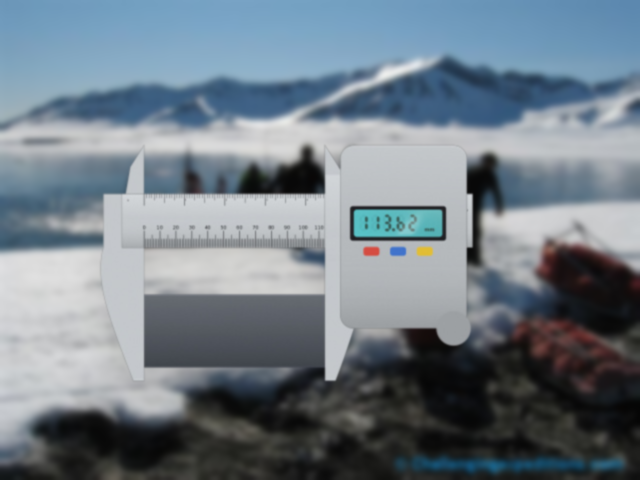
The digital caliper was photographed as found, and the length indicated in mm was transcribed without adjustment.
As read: 113.62 mm
